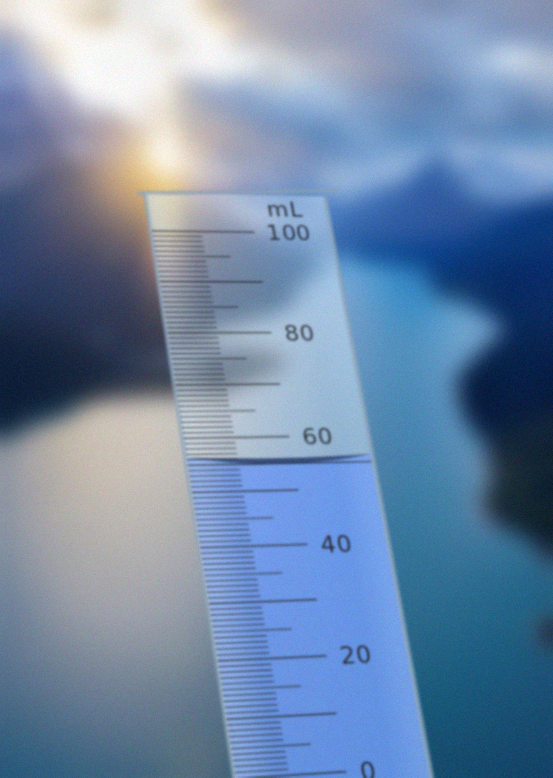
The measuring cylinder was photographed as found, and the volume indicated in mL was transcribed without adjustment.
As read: 55 mL
